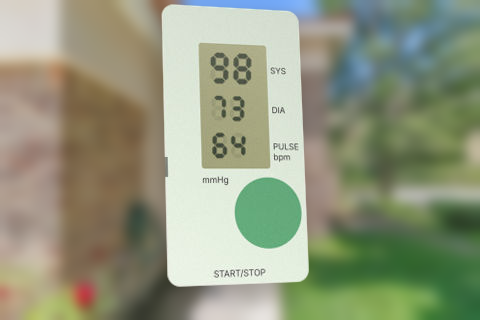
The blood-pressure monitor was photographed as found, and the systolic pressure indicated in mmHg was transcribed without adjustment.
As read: 98 mmHg
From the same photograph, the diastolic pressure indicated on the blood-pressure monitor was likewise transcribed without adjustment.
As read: 73 mmHg
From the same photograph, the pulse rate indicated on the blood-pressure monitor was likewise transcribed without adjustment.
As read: 64 bpm
